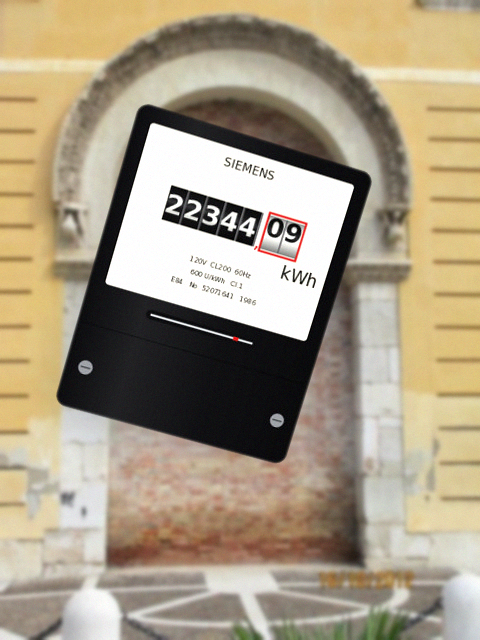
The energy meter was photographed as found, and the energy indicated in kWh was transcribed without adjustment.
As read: 22344.09 kWh
